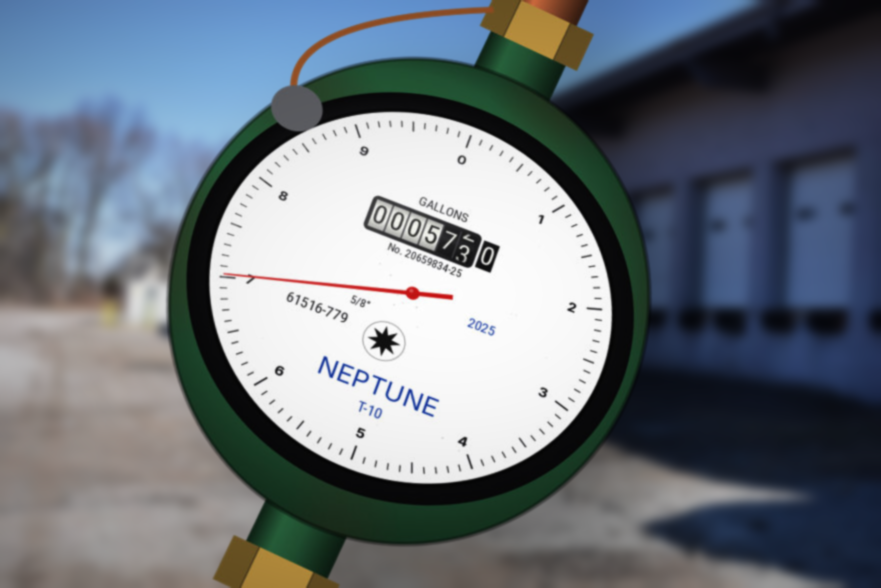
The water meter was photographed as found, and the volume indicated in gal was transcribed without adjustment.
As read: 5727.0 gal
